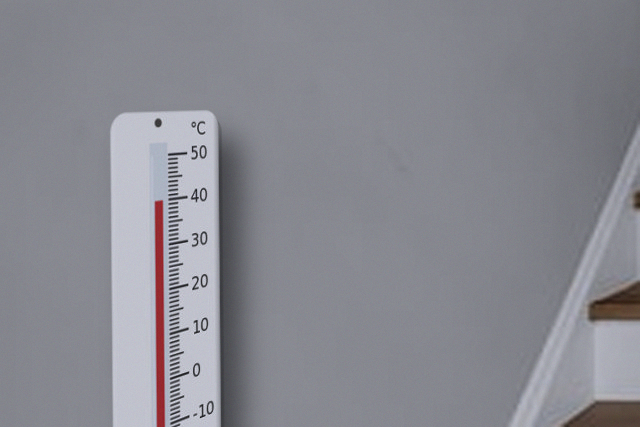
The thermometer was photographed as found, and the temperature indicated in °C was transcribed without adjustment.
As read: 40 °C
